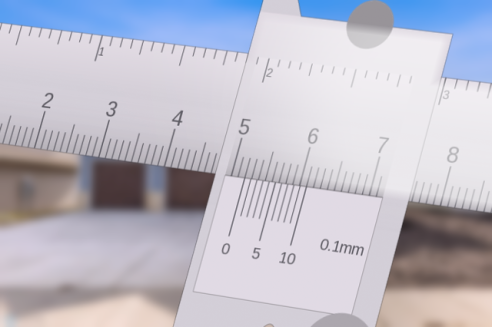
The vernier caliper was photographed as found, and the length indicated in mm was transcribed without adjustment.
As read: 52.0 mm
